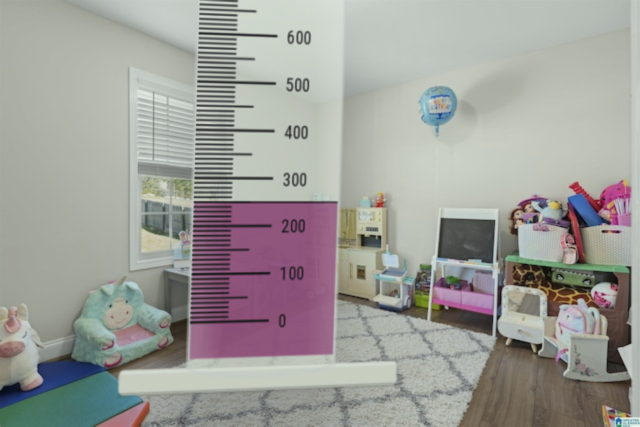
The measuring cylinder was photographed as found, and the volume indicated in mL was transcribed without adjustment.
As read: 250 mL
